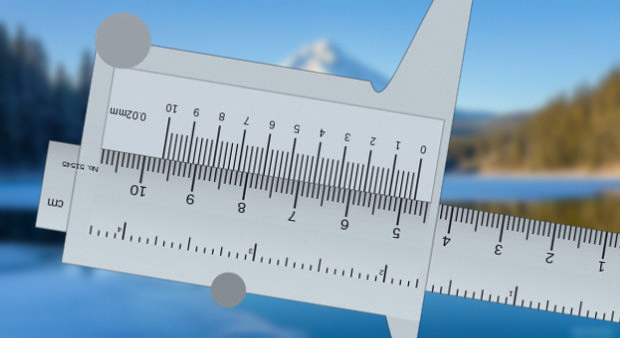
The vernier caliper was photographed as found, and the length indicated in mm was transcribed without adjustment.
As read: 47.5 mm
